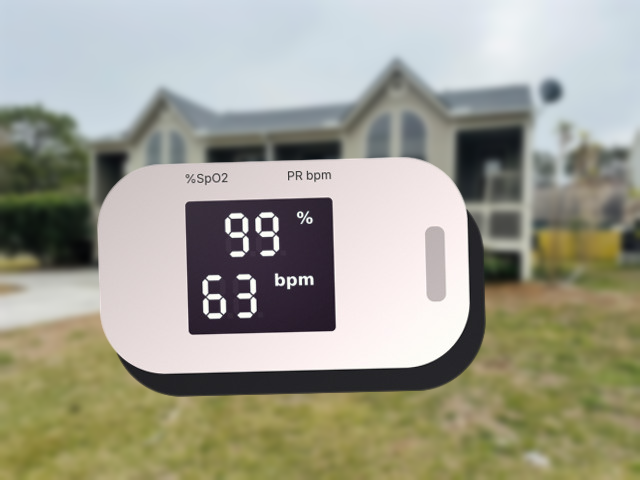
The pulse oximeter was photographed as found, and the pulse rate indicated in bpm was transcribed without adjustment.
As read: 63 bpm
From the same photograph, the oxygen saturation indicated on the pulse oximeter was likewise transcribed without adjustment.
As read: 99 %
